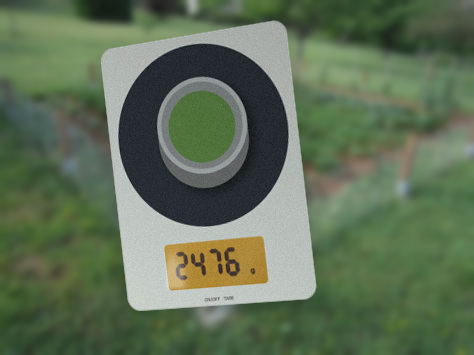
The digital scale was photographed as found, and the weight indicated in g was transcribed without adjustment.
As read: 2476 g
